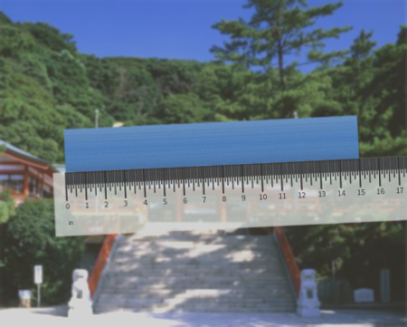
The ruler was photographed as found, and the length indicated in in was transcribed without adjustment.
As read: 15 in
